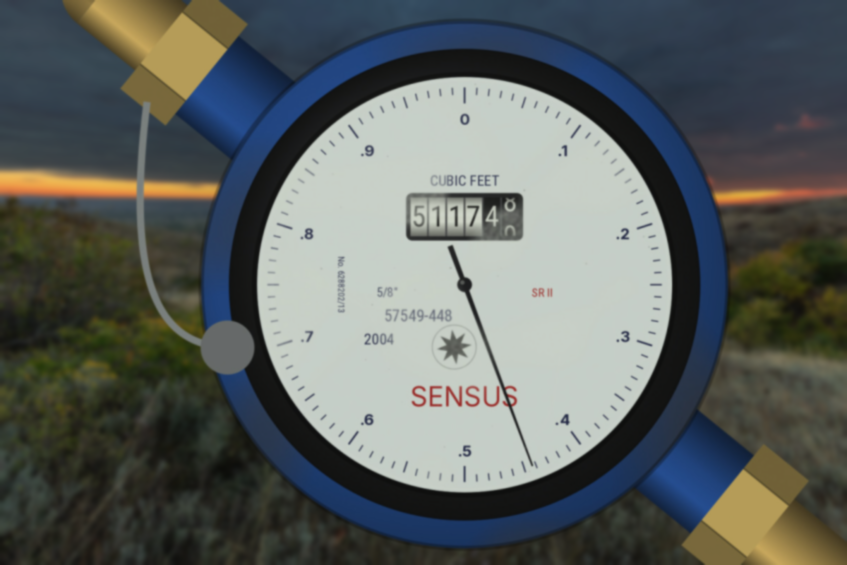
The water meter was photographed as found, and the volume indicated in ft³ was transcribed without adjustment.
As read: 511748.44 ft³
